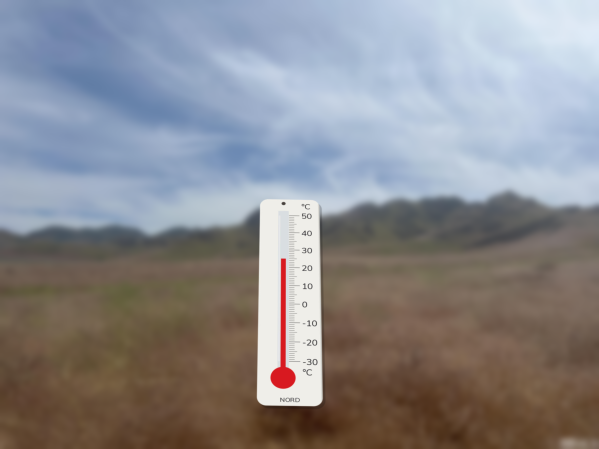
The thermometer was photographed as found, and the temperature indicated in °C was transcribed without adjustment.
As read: 25 °C
